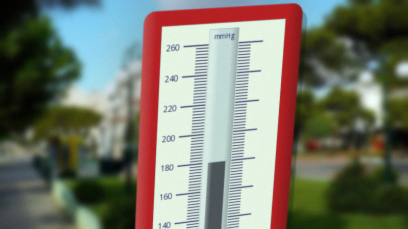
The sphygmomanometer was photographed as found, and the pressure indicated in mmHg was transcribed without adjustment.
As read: 180 mmHg
